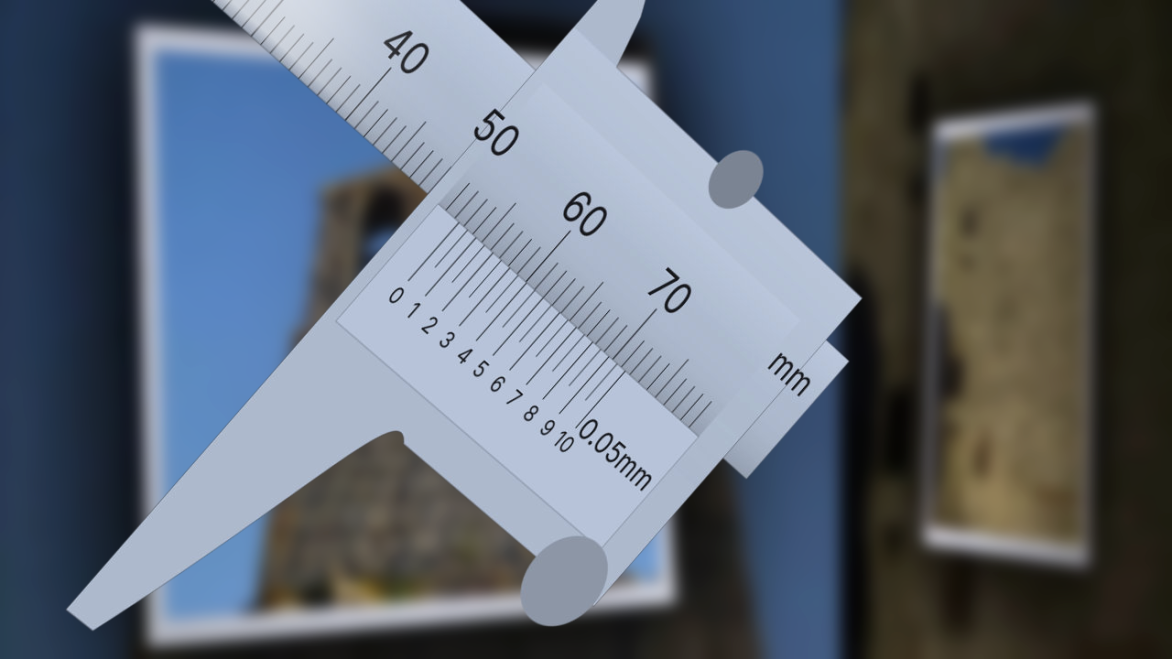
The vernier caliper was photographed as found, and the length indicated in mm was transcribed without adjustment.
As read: 52.5 mm
